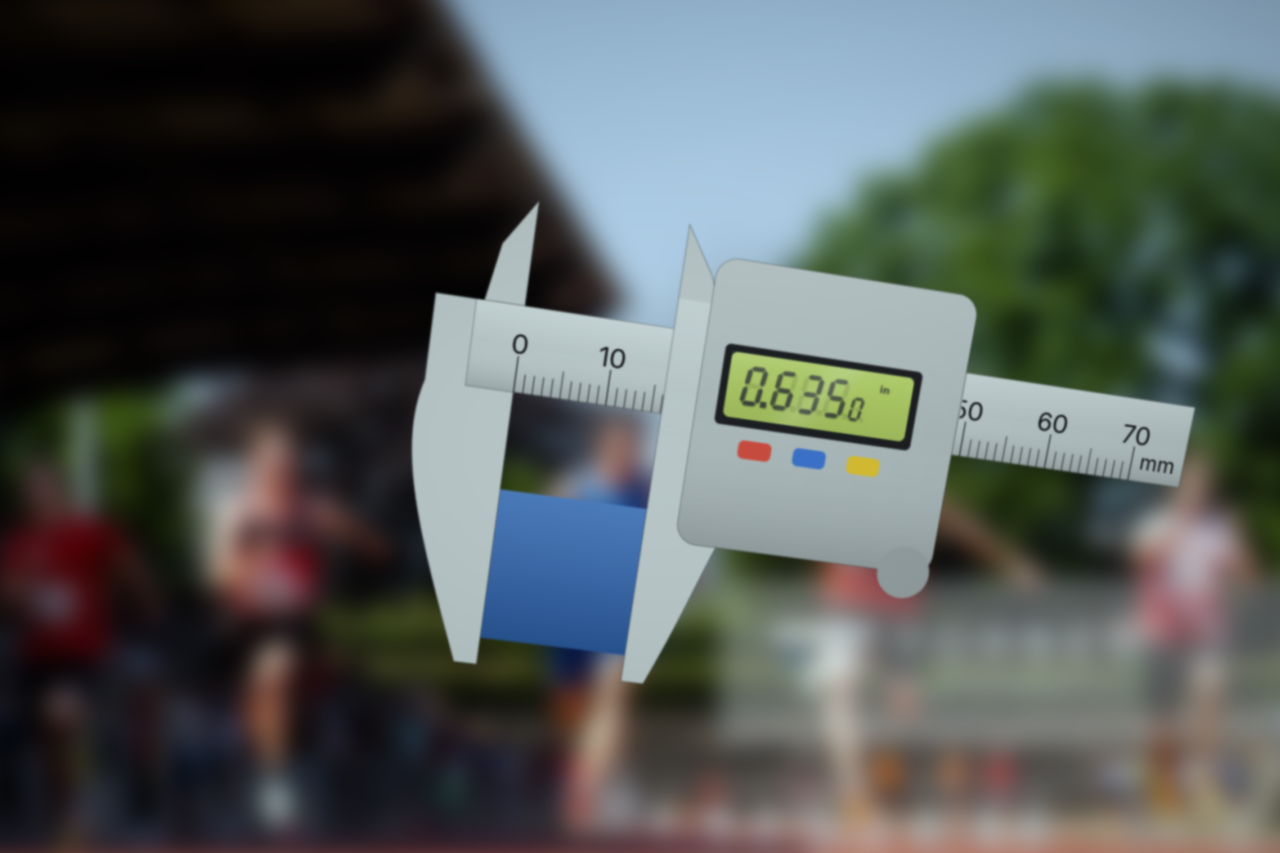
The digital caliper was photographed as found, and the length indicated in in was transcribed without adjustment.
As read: 0.6350 in
